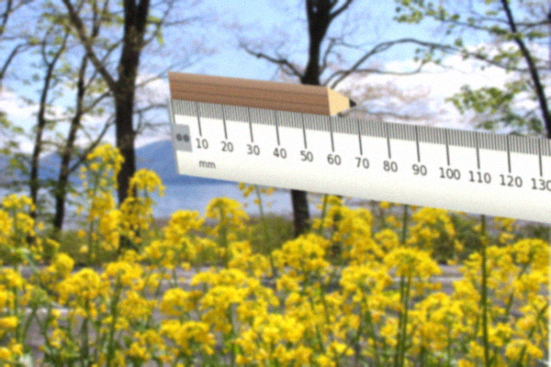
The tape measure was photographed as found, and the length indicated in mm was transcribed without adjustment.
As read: 70 mm
